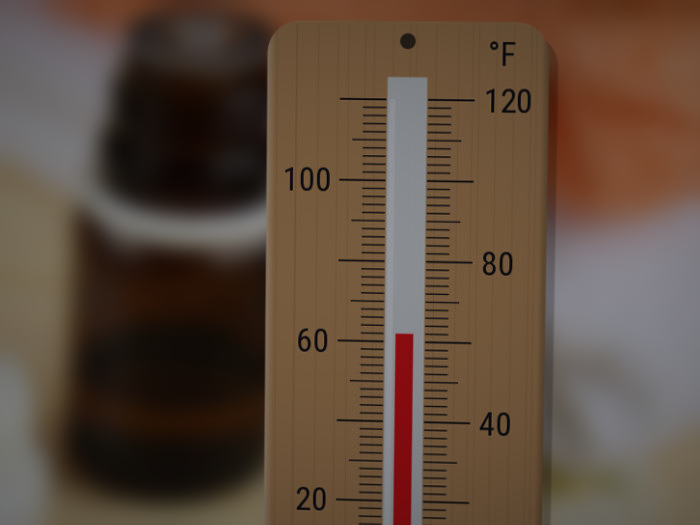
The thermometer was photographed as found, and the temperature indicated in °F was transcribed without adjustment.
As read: 62 °F
